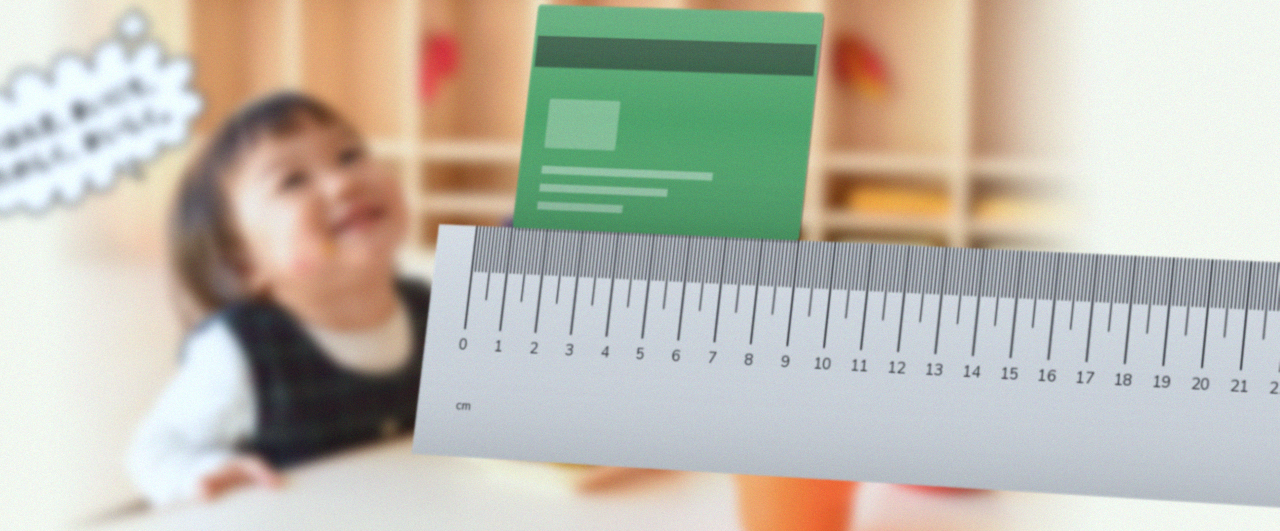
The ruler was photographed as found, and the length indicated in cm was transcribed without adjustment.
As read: 8 cm
